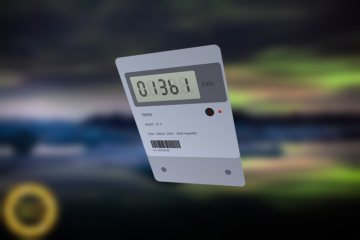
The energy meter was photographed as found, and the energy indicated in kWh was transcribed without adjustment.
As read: 1361 kWh
